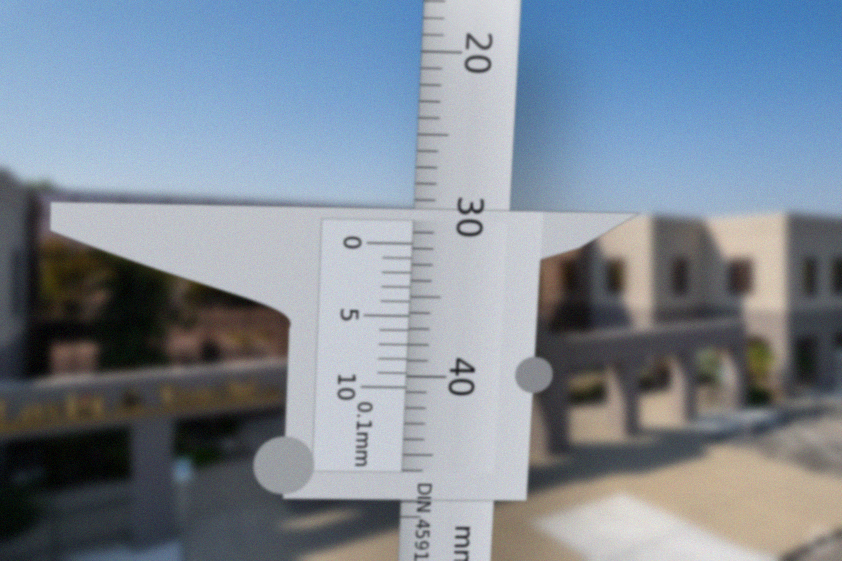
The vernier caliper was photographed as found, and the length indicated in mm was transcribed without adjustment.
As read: 31.7 mm
